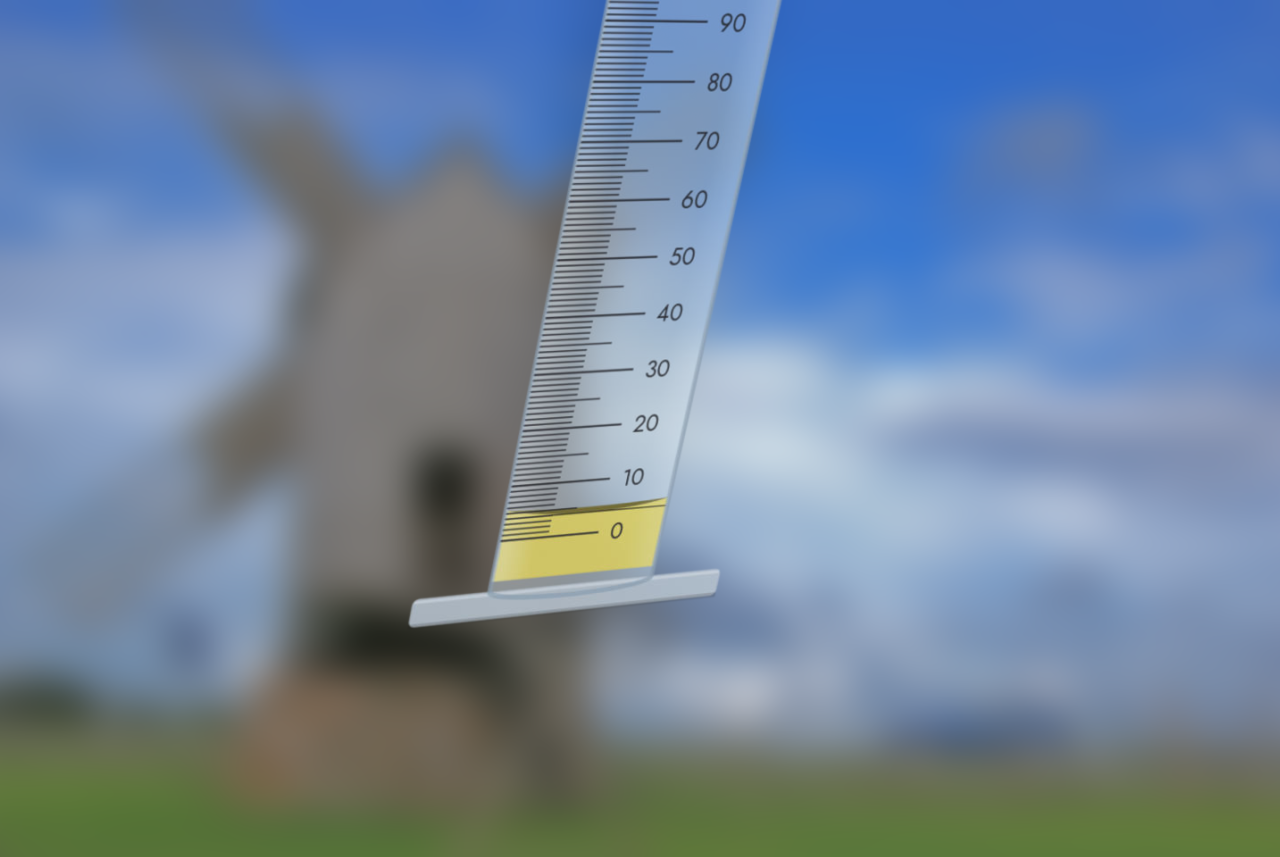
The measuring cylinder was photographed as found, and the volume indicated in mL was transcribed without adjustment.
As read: 4 mL
